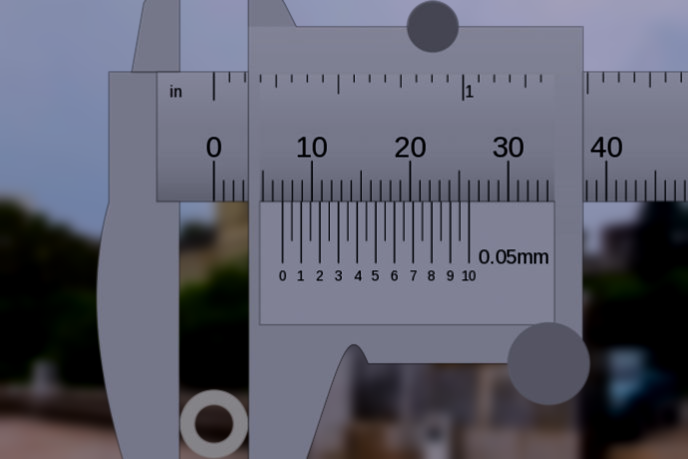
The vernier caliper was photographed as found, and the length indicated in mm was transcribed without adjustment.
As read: 7.0 mm
